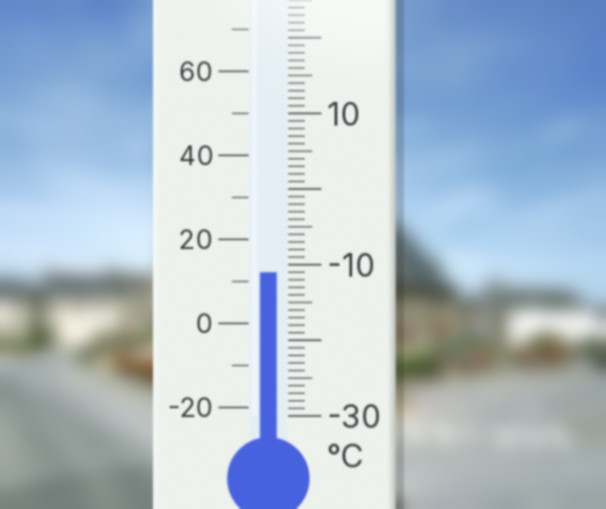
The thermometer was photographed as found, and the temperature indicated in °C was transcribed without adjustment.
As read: -11 °C
